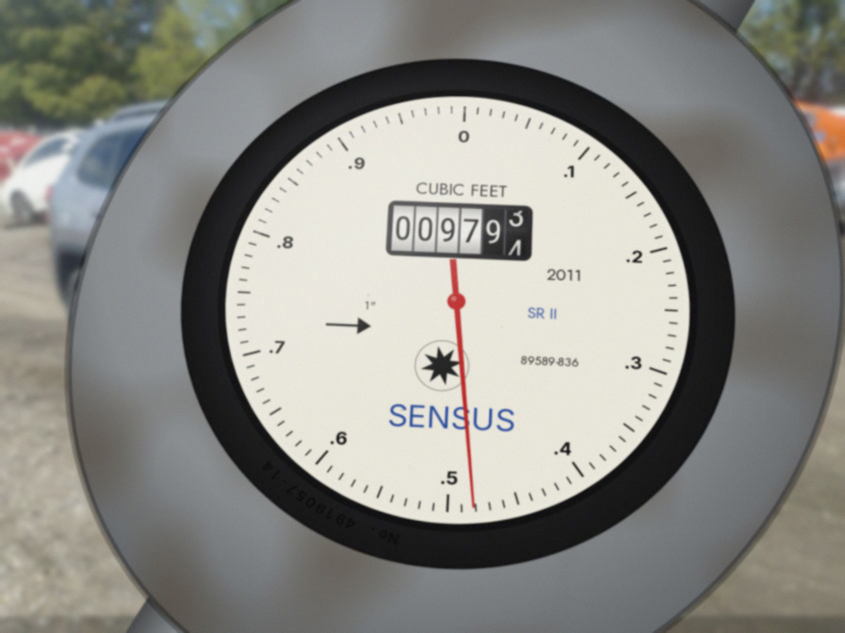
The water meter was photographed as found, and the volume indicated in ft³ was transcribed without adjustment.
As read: 9793.48 ft³
